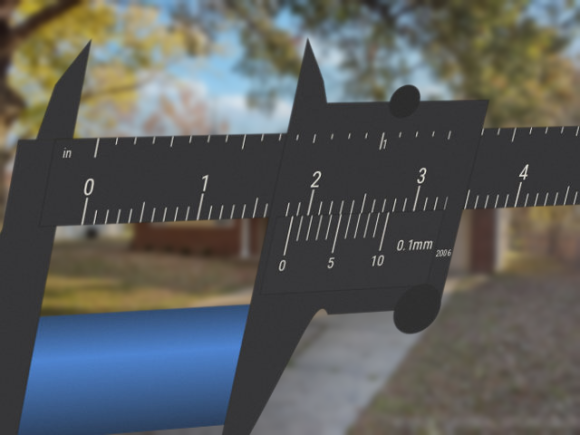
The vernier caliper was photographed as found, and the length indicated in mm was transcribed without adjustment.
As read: 18.6 mm
